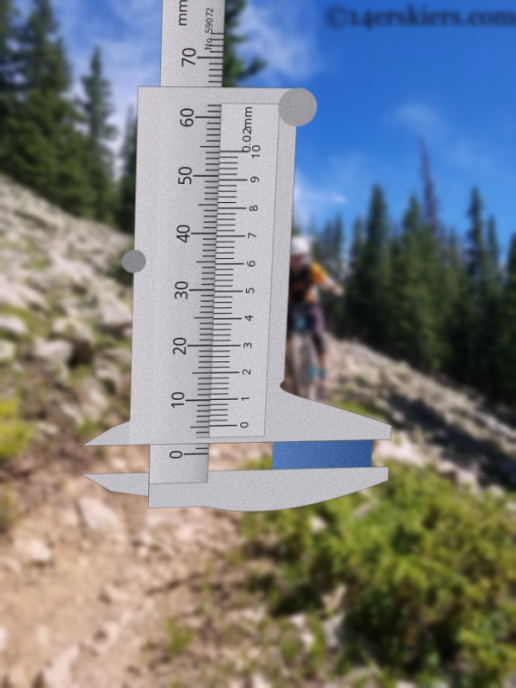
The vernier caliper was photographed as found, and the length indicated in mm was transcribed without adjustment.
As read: 5.2 mm
